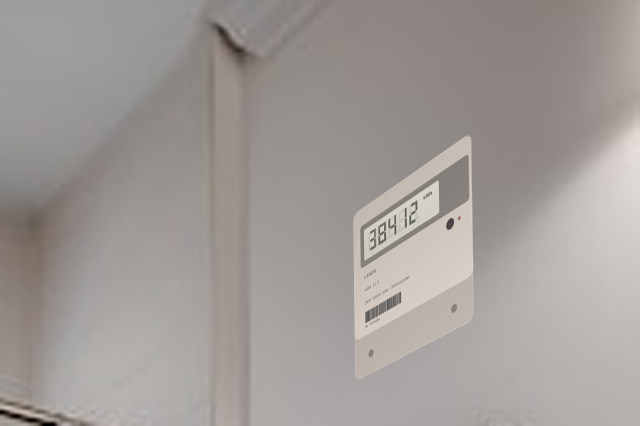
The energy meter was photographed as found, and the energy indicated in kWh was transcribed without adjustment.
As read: 38412 kWh
